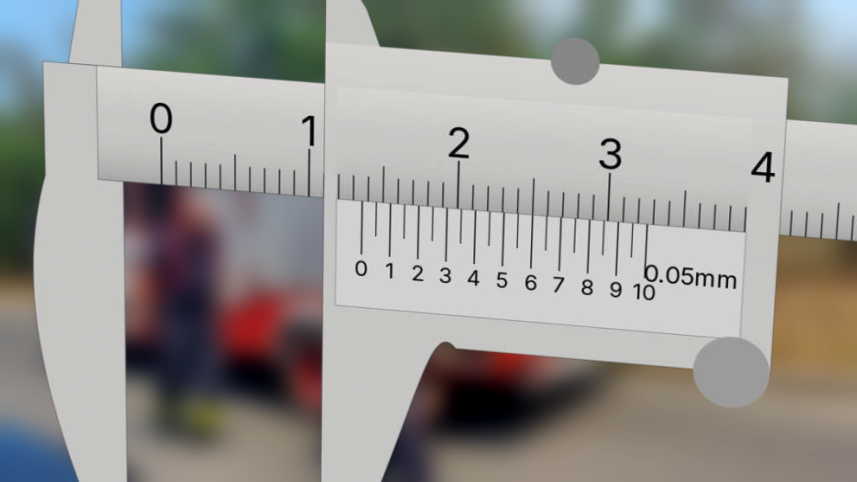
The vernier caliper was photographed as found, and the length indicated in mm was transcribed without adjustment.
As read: 13.6 mm
